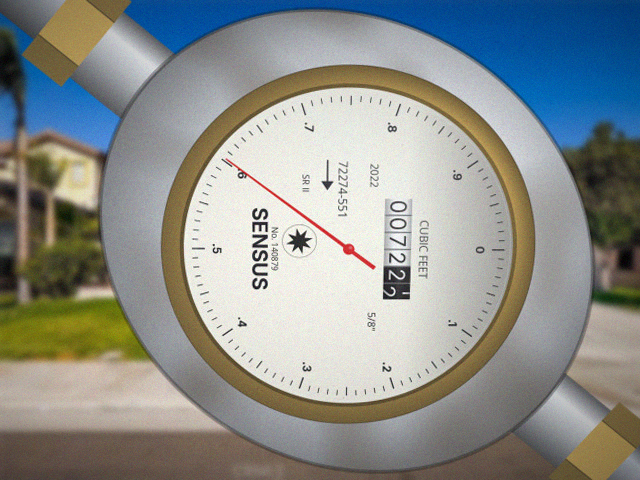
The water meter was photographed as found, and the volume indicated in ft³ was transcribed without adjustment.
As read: 7221.60 ft³
